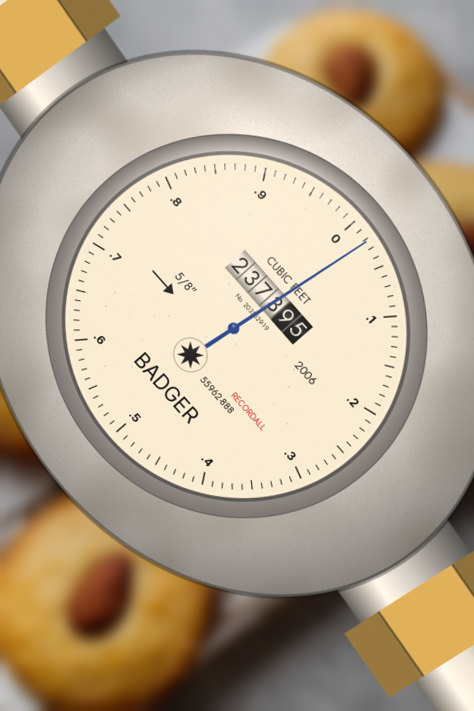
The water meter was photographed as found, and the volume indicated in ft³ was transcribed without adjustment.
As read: 237395.02 ft³
